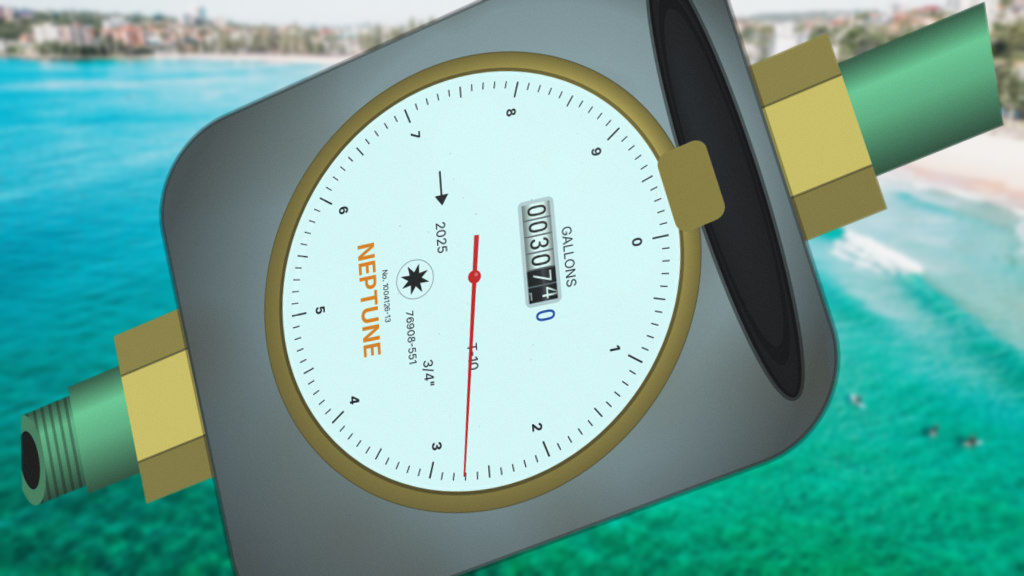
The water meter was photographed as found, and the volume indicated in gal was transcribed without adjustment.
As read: 30742.7 gal
